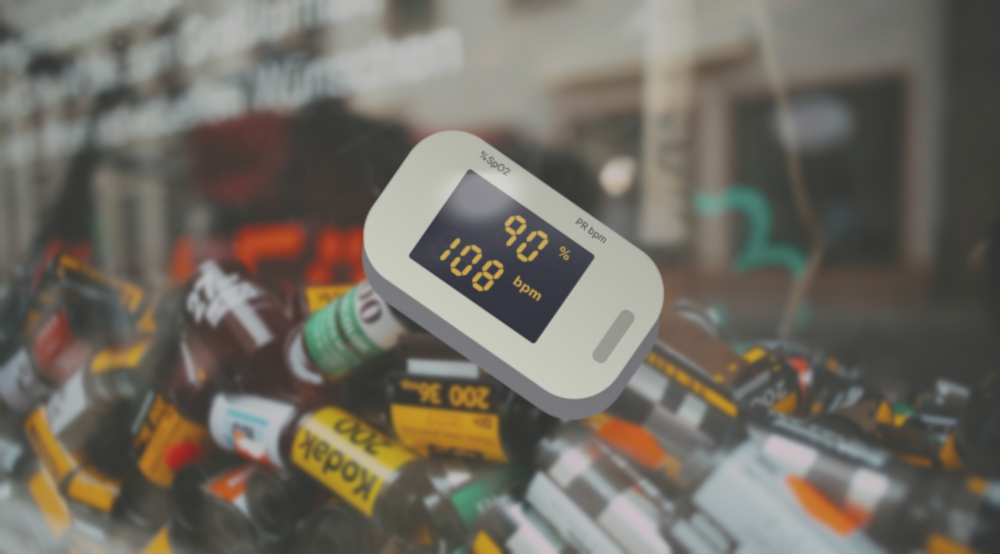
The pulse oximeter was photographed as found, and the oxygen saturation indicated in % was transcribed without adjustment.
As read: 90 %
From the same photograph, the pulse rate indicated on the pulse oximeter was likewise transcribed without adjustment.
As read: 108 bpm
